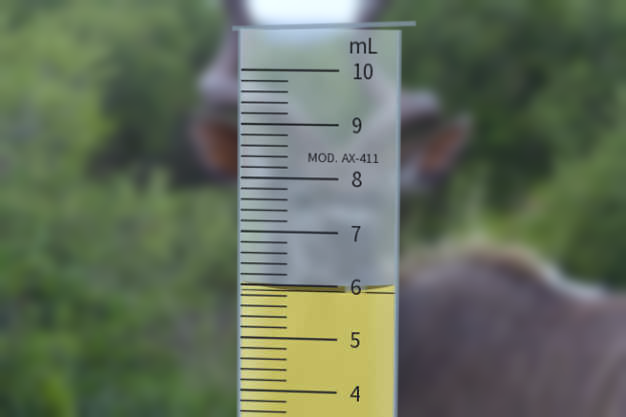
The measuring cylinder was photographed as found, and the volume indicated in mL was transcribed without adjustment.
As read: 5.9 mL
